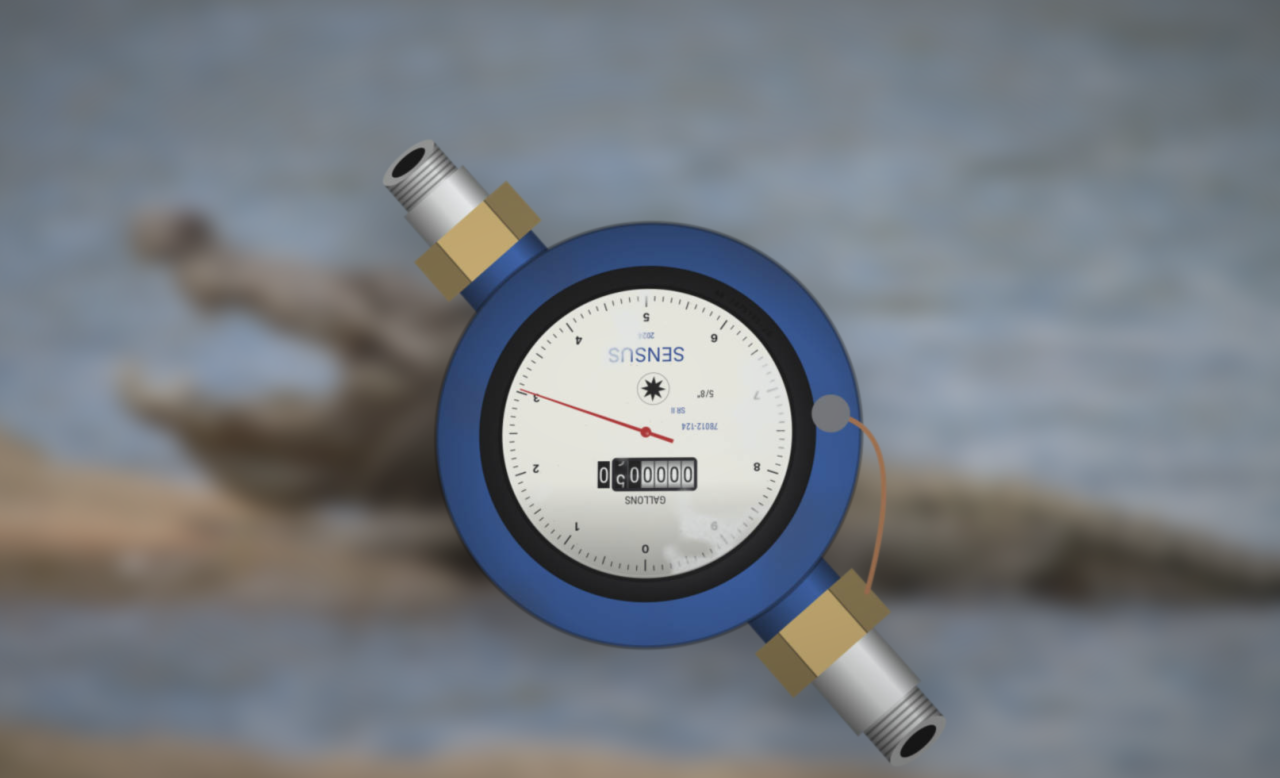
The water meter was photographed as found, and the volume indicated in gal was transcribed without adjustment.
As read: 53.0 gal
